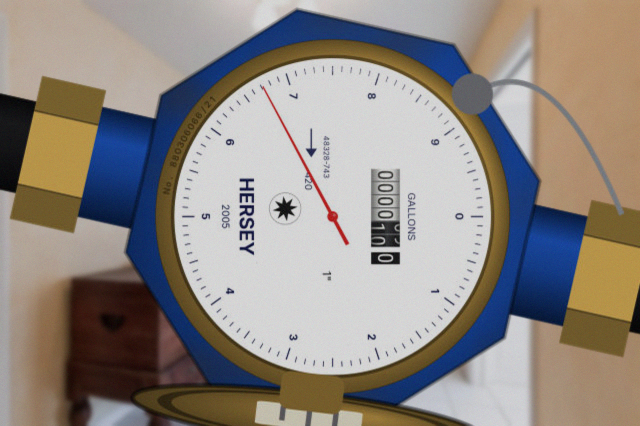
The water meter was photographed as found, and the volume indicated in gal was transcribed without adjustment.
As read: 96.7 gal
